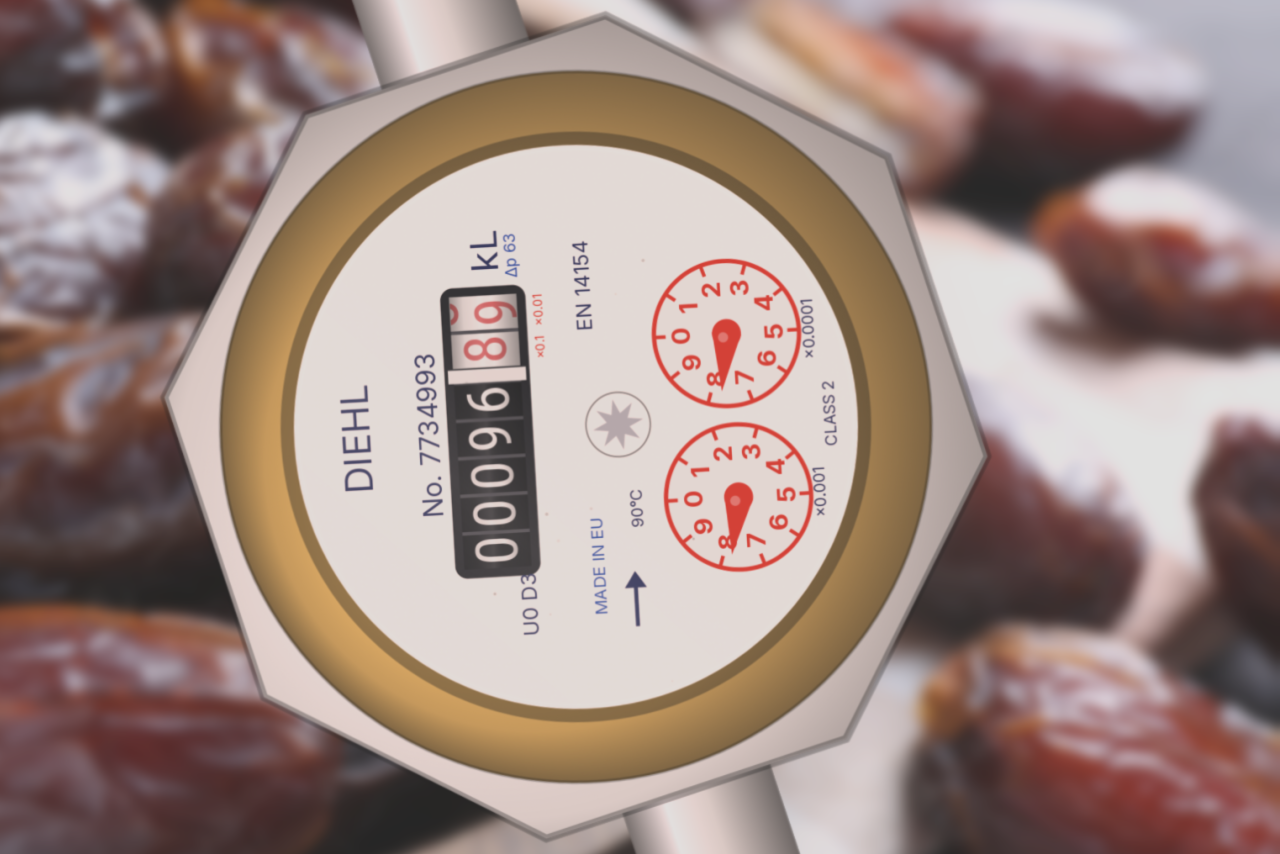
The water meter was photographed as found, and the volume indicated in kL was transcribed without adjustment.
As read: 96.8877 kL
